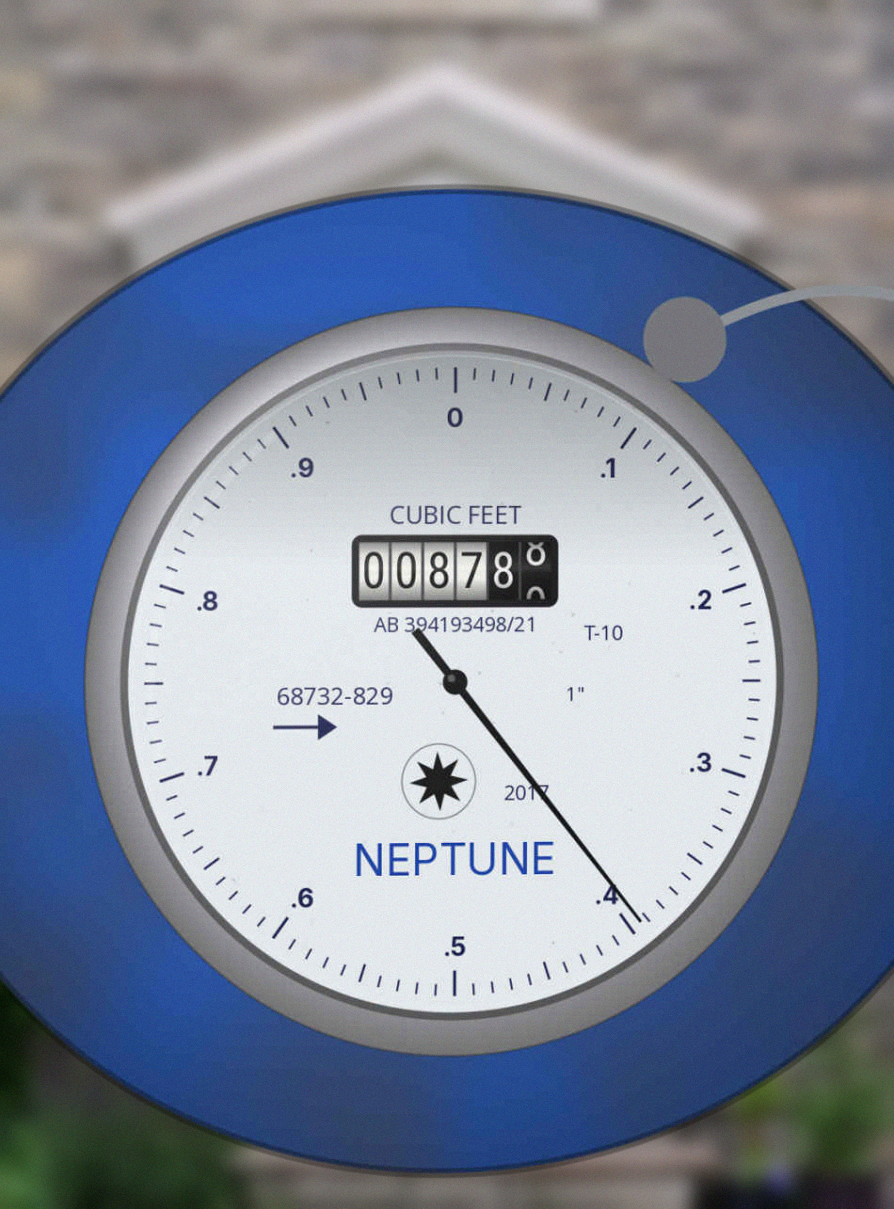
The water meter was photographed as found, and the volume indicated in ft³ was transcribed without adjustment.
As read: 8788.39 ft³
